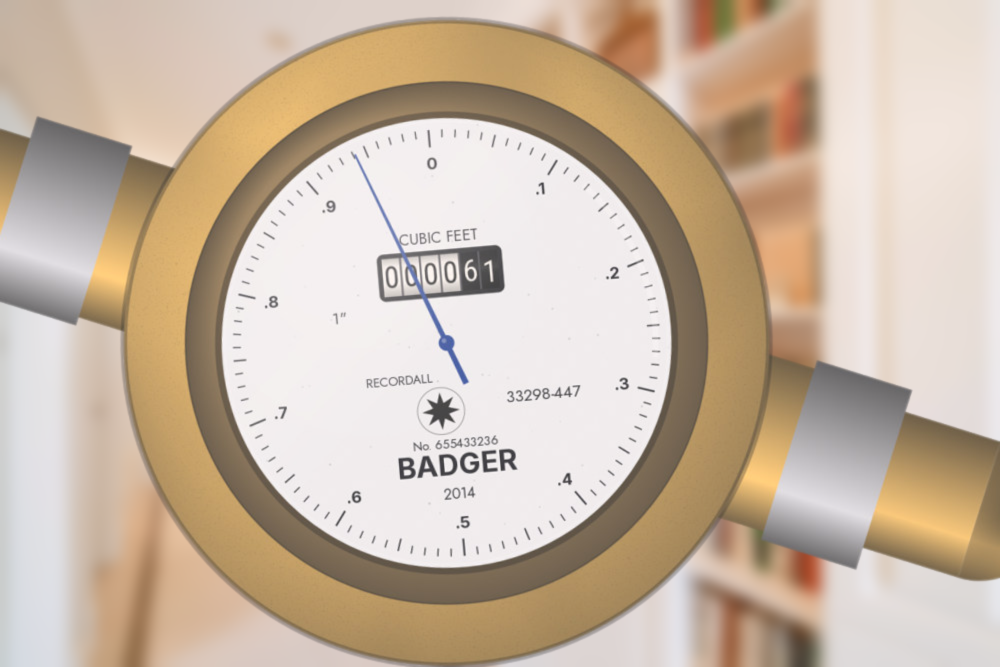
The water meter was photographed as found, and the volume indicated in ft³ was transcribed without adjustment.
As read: 60.94 ft³
